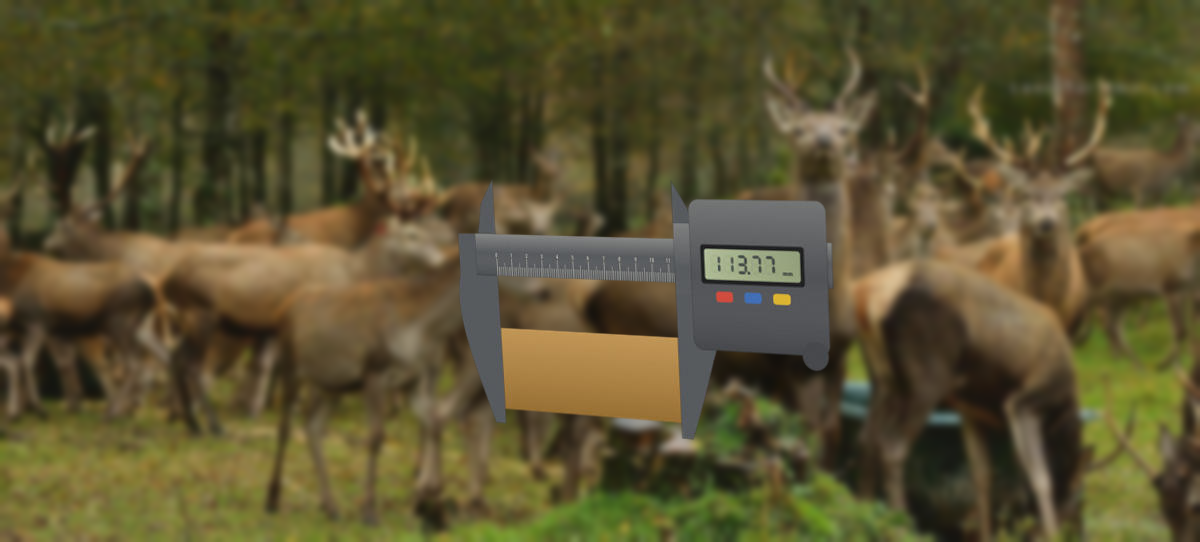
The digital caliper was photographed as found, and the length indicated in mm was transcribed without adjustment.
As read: 113.77 mm
